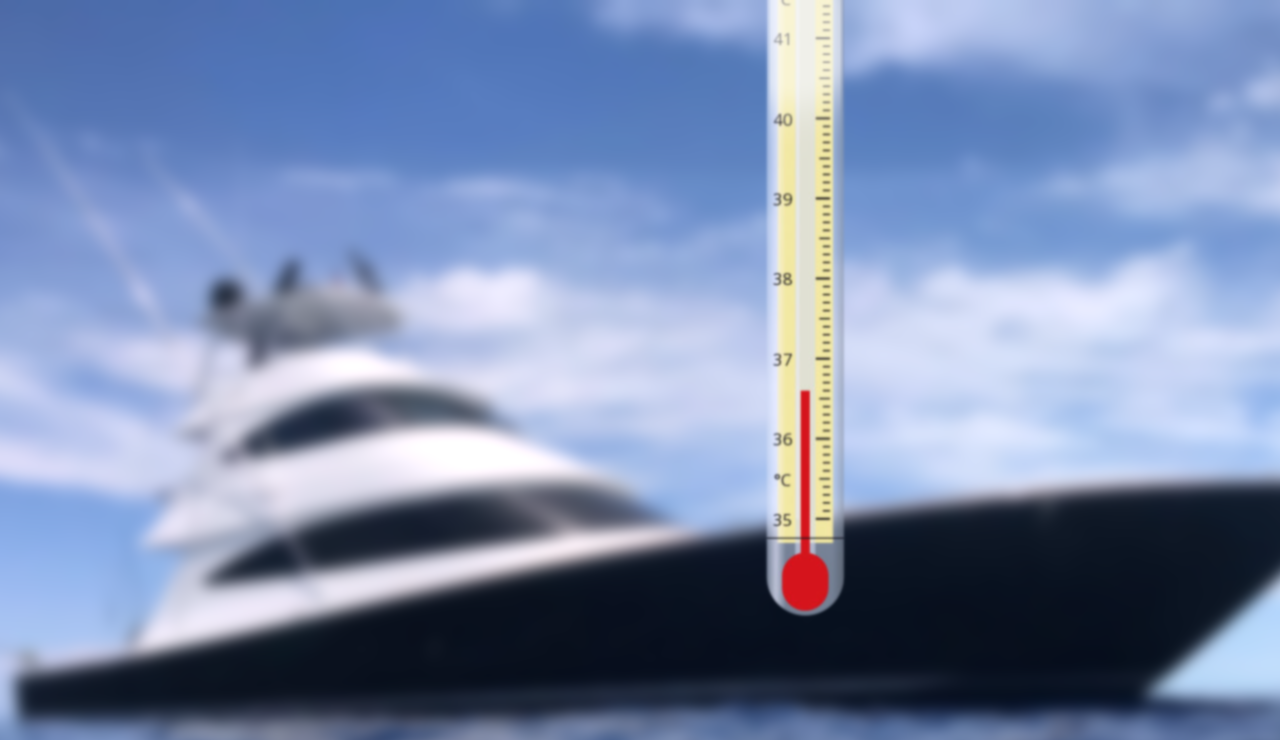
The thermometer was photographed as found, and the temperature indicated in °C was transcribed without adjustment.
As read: 36.6 °C
